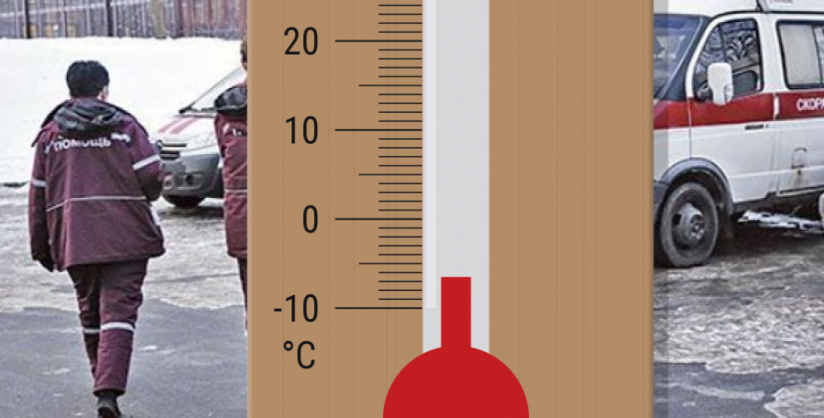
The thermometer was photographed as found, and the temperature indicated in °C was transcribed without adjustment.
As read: -6.5 °C
